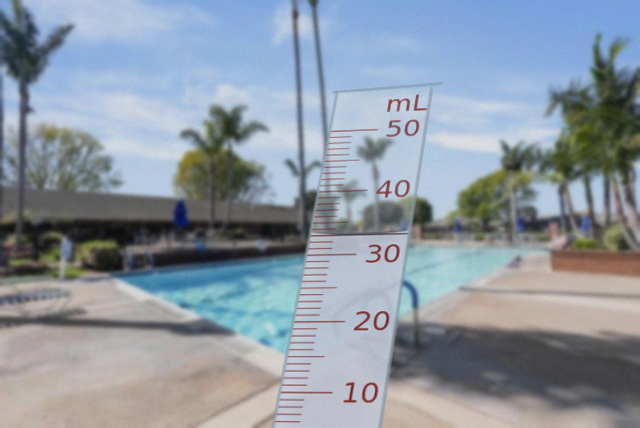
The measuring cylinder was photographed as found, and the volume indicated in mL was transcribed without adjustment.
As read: 33 mL
